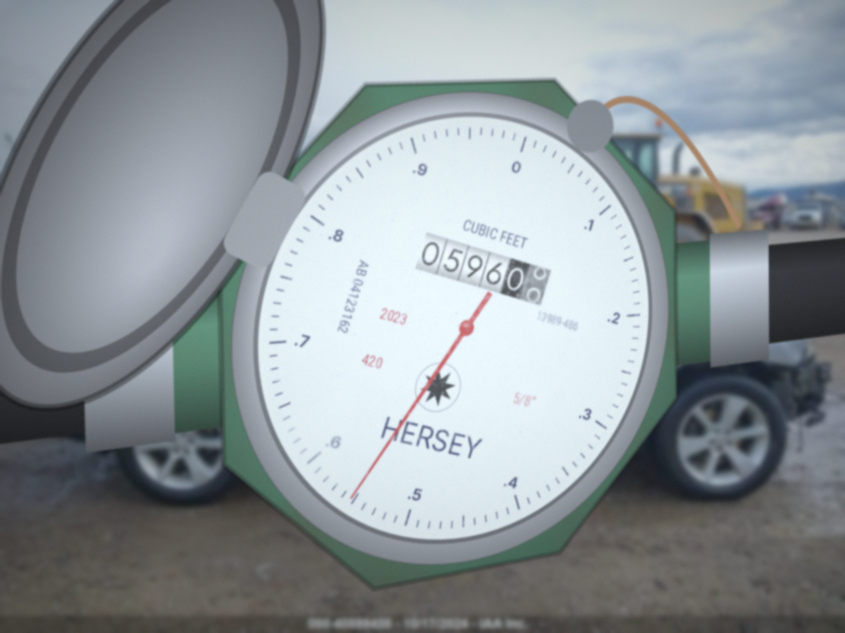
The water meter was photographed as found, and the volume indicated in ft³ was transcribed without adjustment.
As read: 59608.55 ft³
